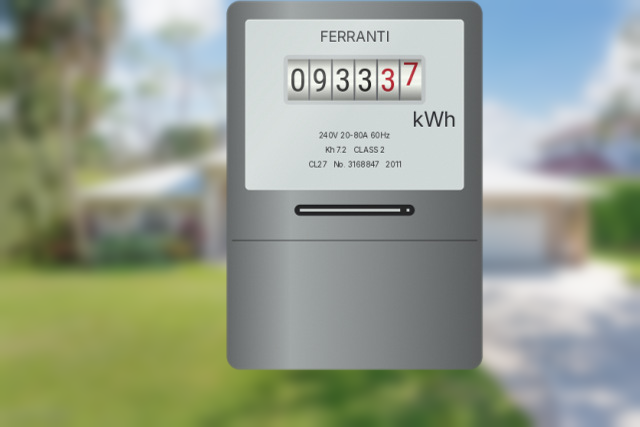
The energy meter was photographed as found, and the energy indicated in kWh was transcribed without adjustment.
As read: 933.37 kWh
